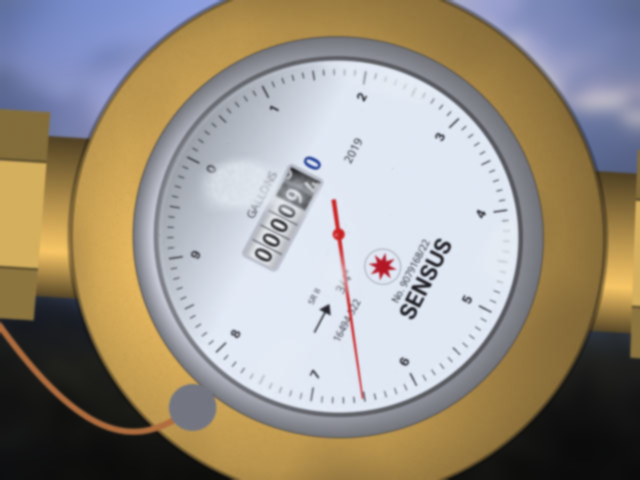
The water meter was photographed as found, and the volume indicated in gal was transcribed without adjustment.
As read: 936.5 gal
